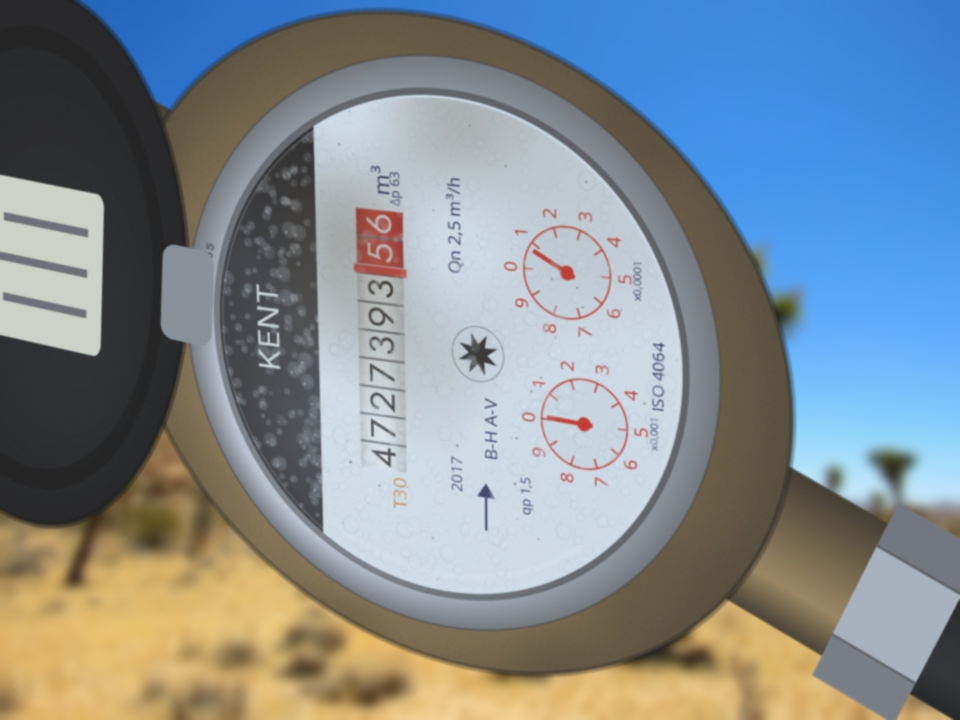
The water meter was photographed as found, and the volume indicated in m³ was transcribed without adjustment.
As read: 4727393.5600 m³
